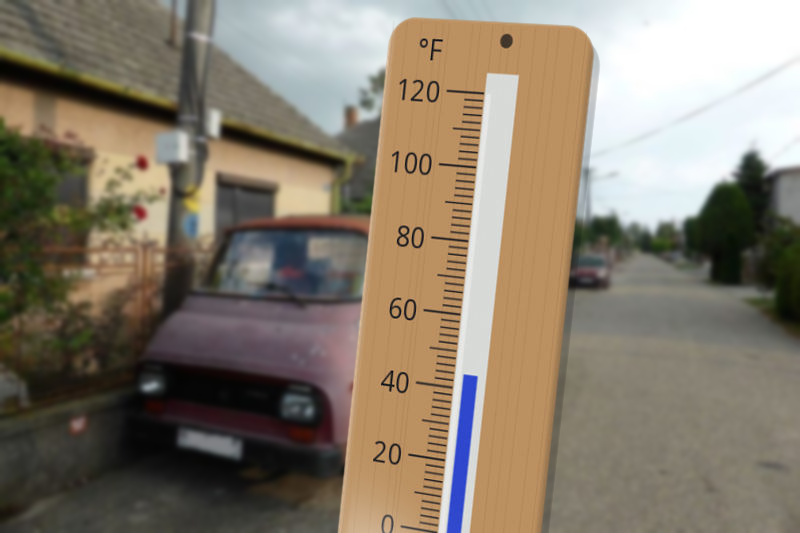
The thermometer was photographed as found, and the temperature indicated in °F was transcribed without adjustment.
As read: 44 °F
